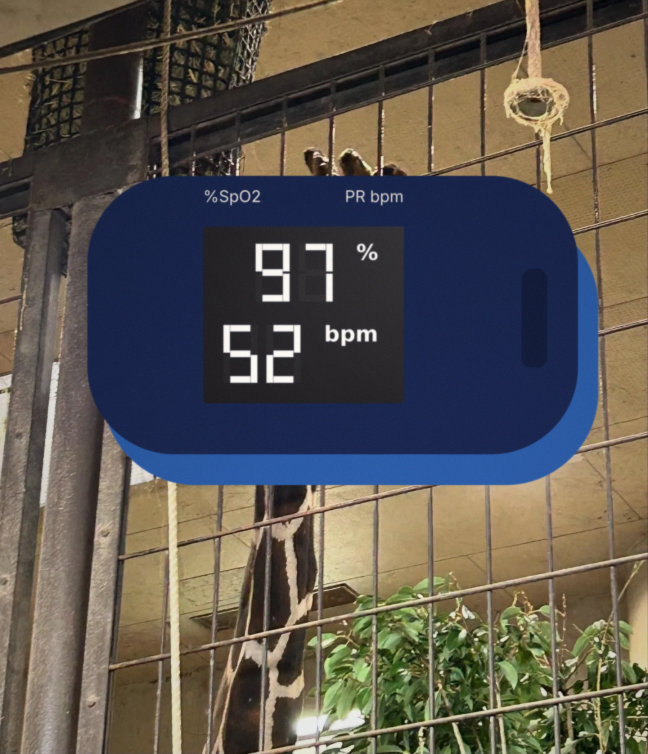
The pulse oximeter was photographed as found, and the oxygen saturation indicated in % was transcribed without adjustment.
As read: 97 %
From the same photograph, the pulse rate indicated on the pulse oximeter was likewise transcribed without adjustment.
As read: 52 bpm
